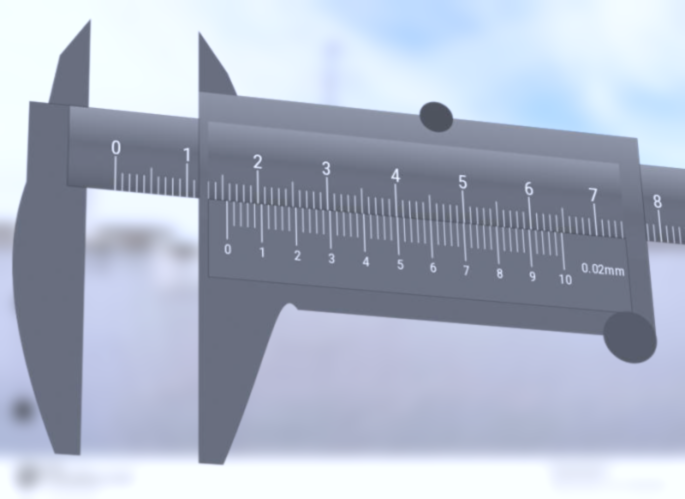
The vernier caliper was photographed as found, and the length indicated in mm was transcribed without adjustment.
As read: 15.6 mm
